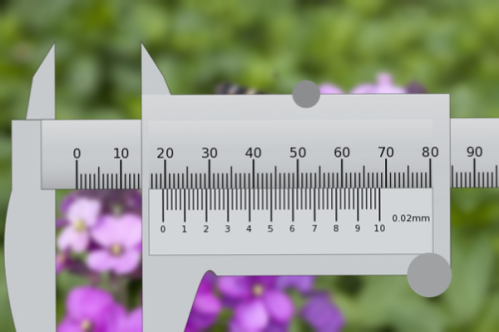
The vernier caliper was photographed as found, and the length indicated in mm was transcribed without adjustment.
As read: 19.5 mm
